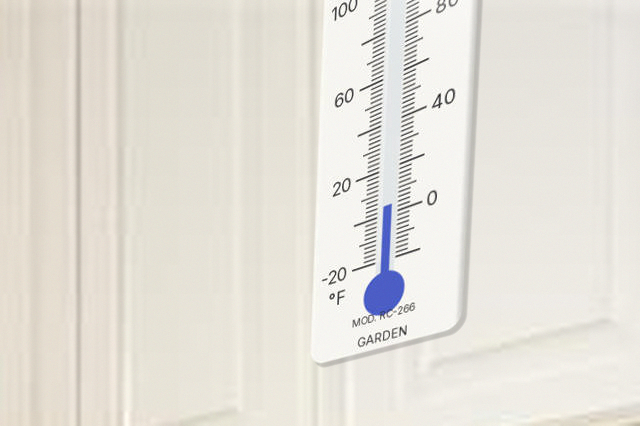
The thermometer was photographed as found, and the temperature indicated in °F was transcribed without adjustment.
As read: 4 °F
